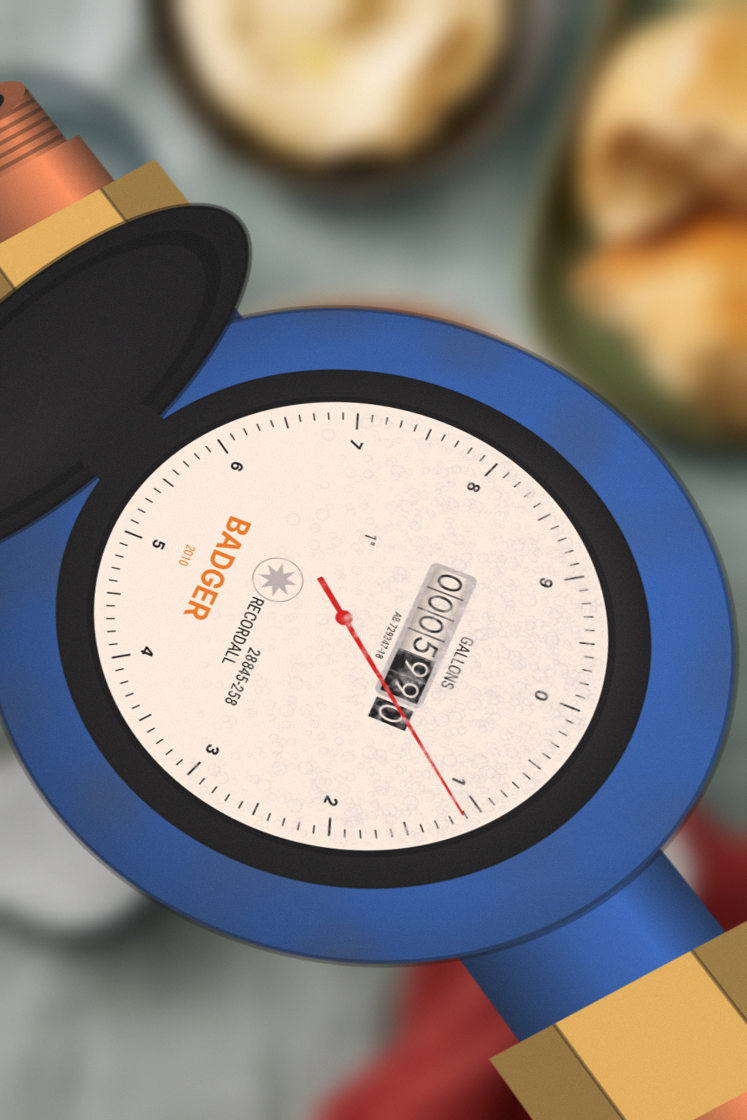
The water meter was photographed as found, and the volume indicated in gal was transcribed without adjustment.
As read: 5991.1 gal
